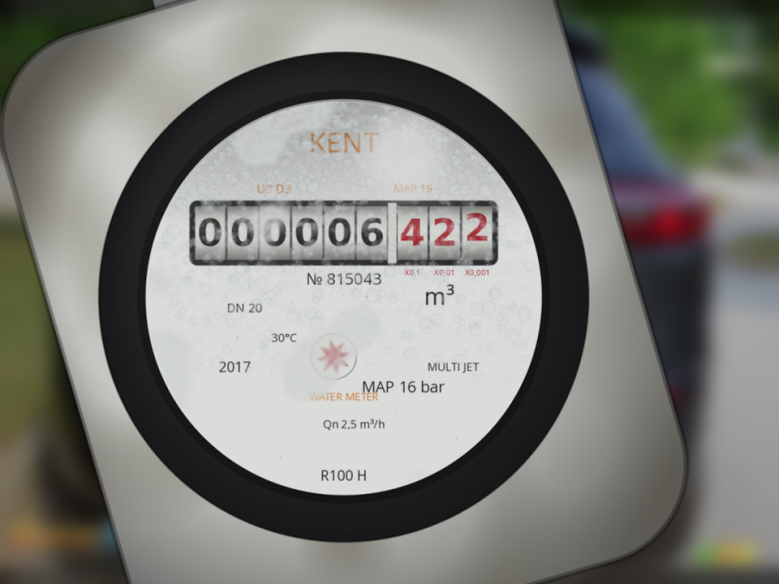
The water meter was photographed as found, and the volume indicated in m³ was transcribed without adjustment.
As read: 6.422 m³
